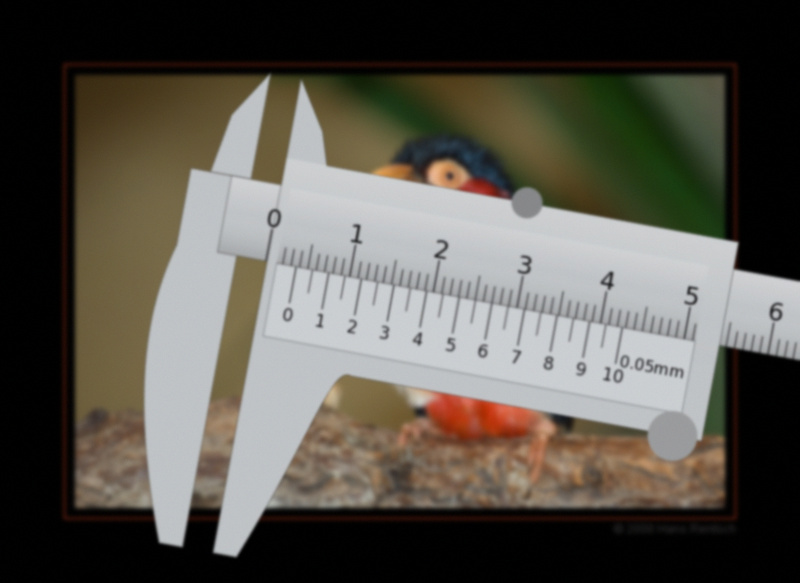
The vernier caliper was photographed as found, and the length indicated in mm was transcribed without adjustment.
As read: 3.6 mm
